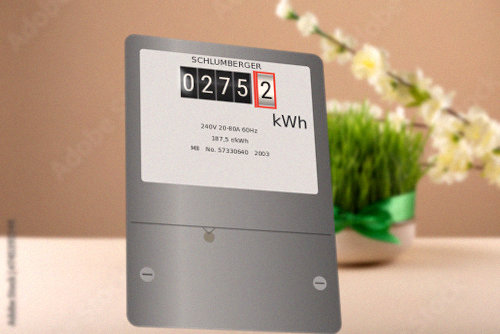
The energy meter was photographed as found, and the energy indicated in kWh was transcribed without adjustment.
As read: 275.2 kWh
